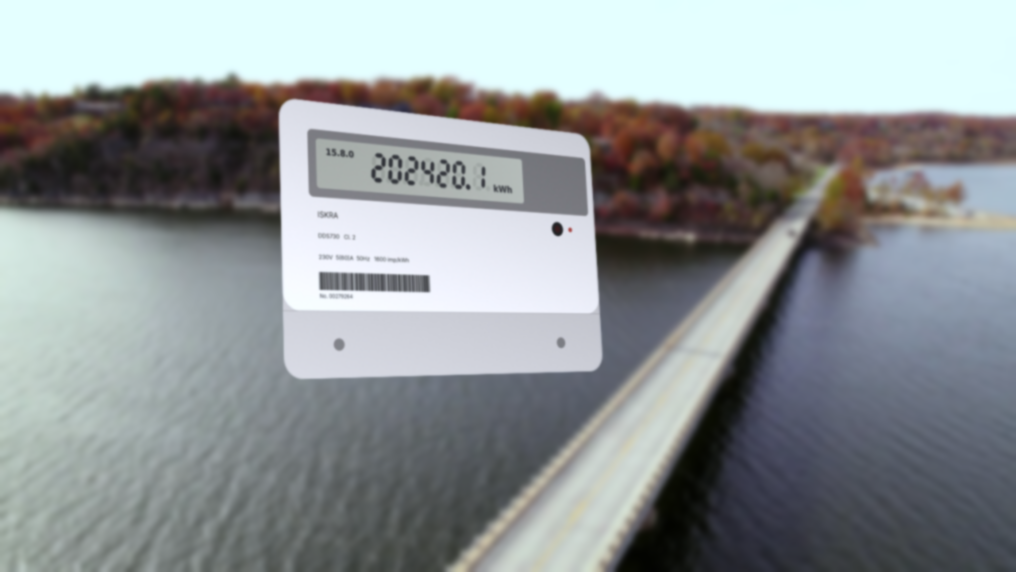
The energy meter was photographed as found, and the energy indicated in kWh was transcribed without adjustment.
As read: 202420.1 kWh
